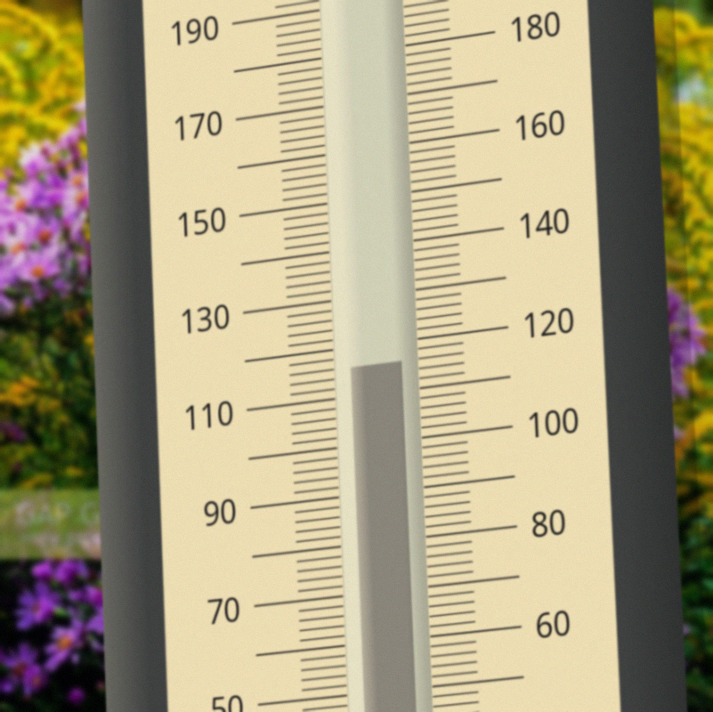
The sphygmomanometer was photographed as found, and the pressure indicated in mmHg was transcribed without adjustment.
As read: 116 mmHg
